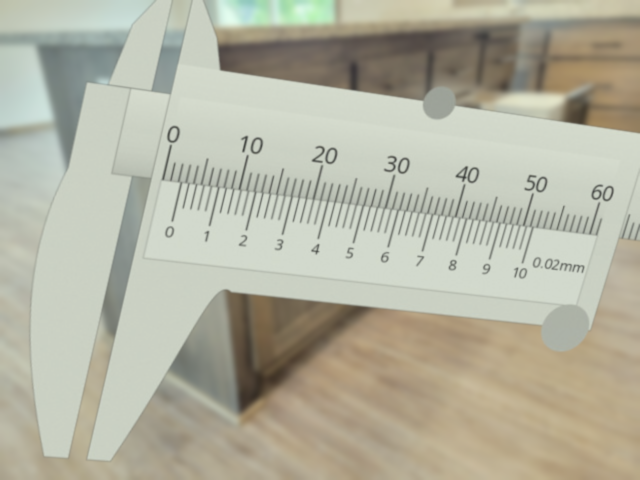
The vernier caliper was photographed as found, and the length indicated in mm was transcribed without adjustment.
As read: 2.4 mm
